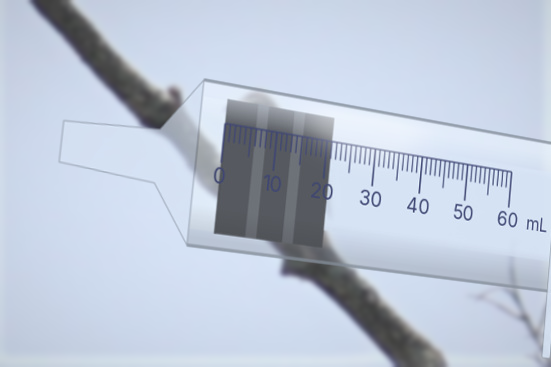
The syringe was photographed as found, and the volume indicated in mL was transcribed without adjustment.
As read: 0 mL
